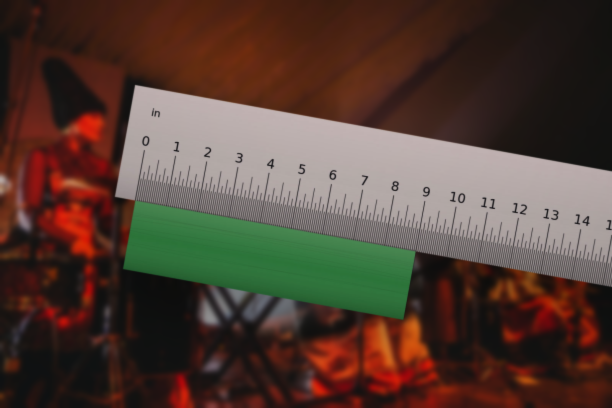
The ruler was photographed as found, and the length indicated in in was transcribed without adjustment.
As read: 9 in
